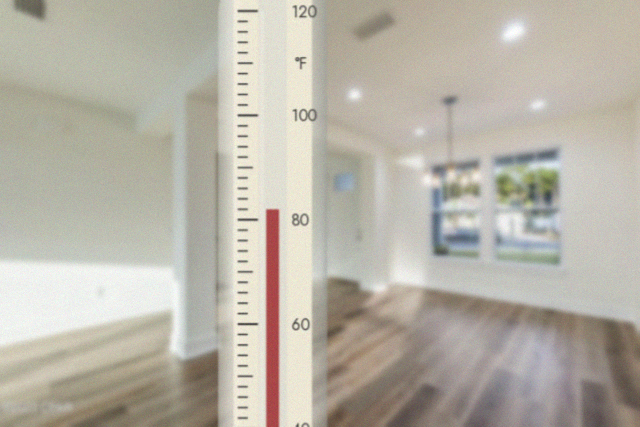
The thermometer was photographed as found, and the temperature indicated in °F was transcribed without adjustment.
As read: 82 °F
